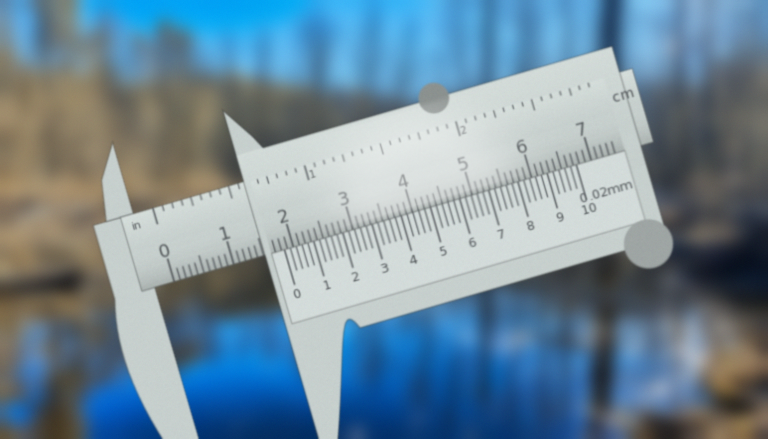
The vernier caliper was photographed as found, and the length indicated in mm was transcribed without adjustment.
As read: 18.5 mm
